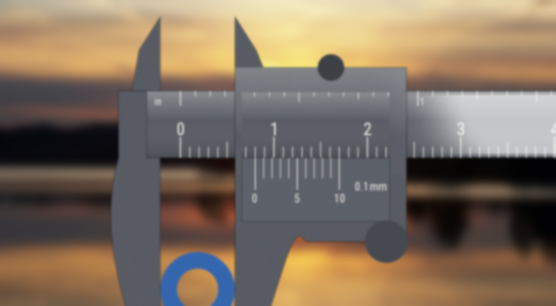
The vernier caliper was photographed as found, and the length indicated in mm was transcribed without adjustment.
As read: 8.0 mm
